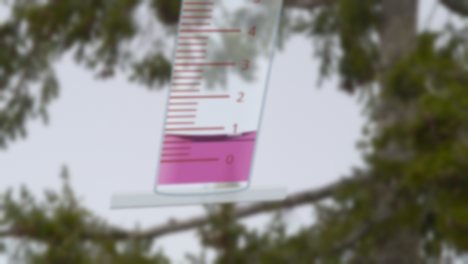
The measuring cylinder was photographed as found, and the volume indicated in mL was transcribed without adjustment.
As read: 0.6 mL
